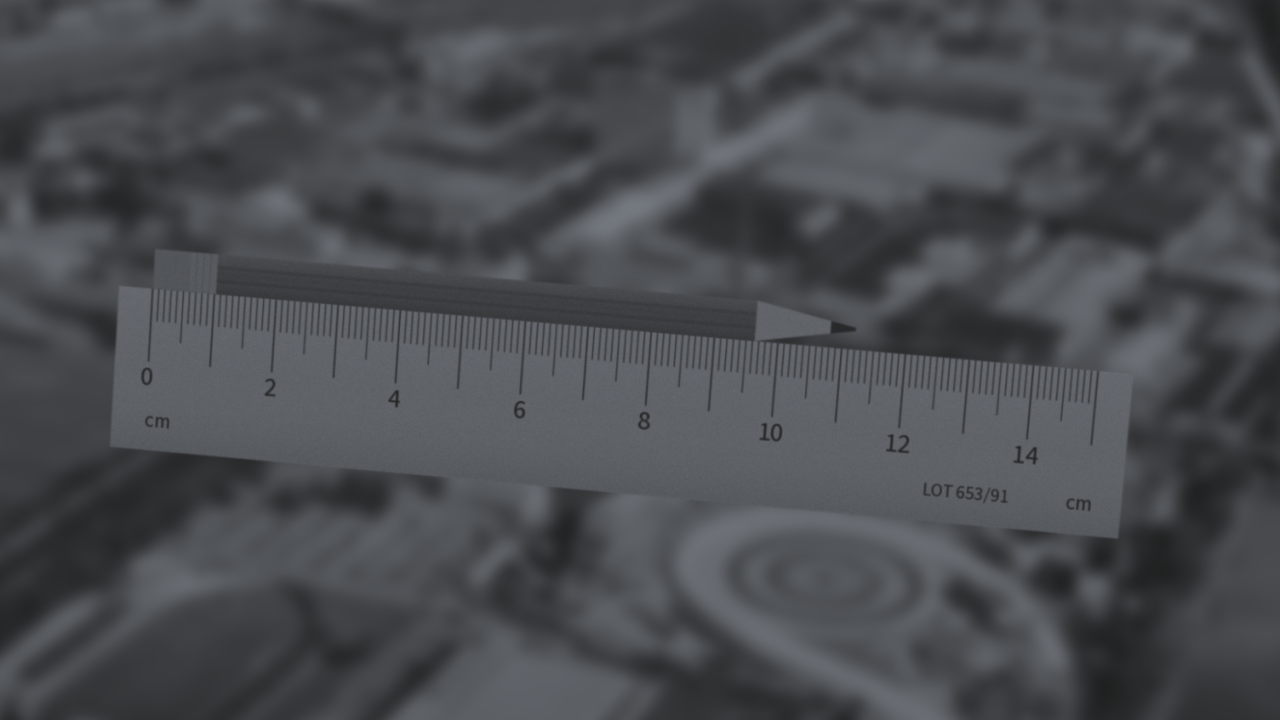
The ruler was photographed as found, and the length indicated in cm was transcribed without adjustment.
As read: 11.2 cm
